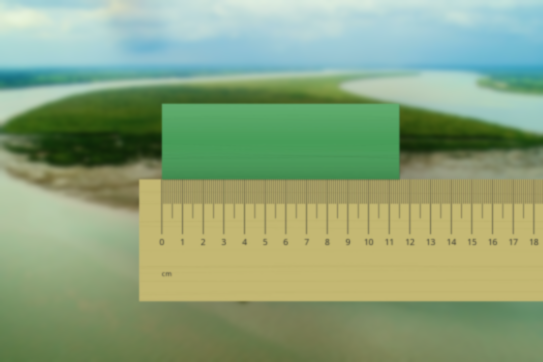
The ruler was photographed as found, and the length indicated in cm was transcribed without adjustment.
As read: 11.5 cm
